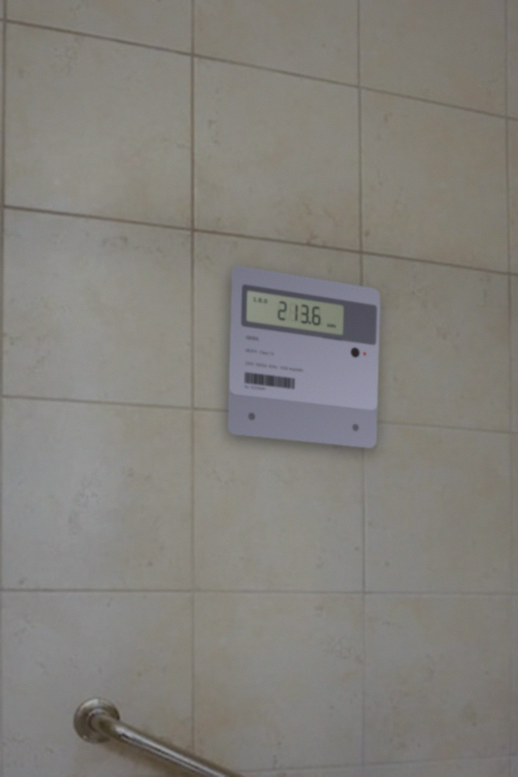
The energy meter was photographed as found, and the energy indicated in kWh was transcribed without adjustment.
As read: 213.6 kWh
